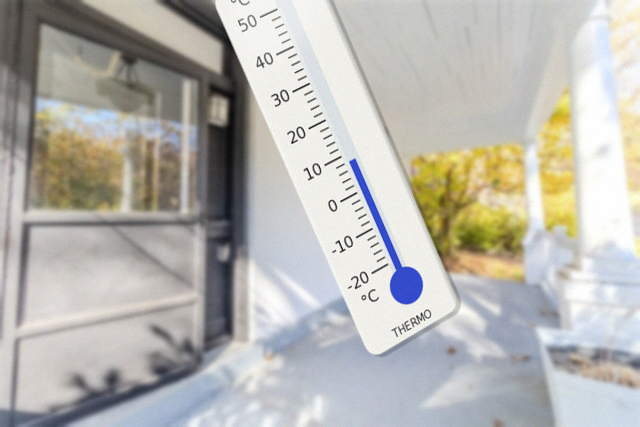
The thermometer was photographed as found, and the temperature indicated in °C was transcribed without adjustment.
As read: 8 °C
